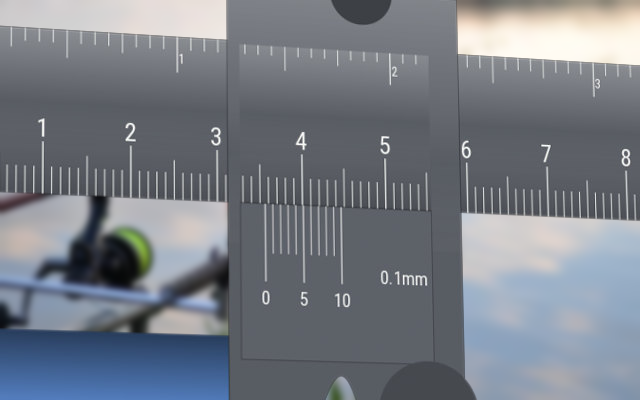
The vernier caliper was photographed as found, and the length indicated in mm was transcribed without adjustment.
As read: 35.6 mm
